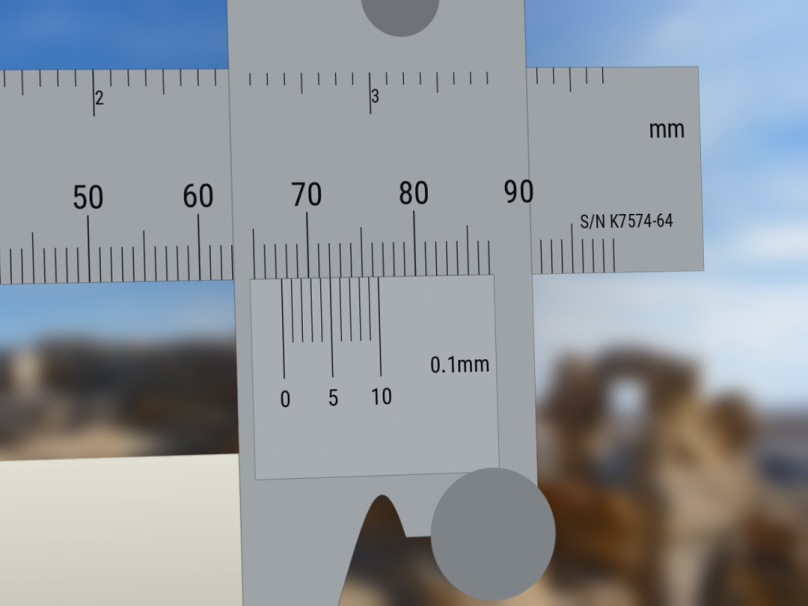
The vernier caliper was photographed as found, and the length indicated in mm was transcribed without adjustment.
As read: 67.5 mm
